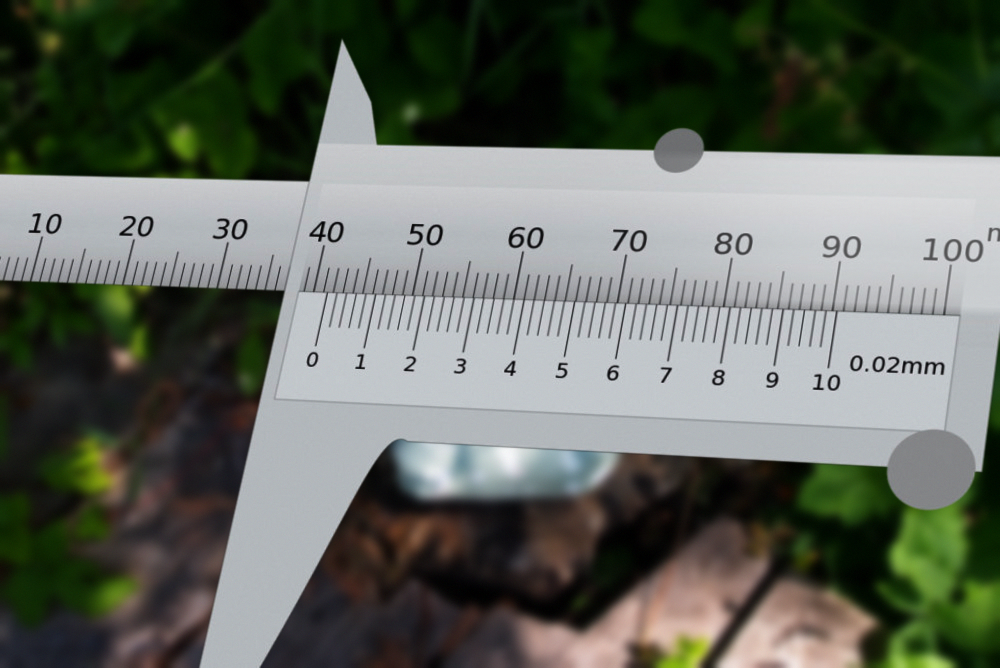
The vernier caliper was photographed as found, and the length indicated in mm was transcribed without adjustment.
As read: 41.4 mm
